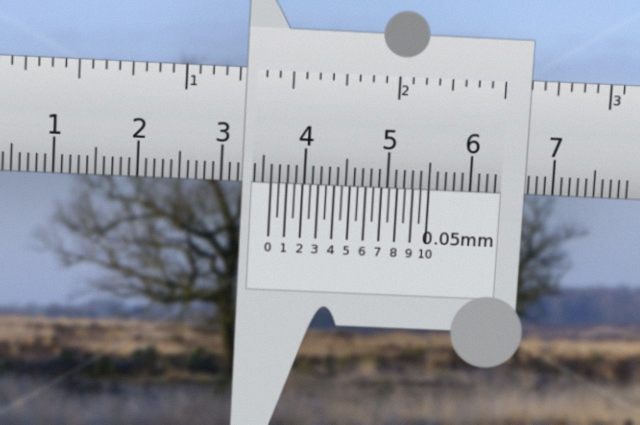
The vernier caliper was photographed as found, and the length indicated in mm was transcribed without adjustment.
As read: 36.0 mm
